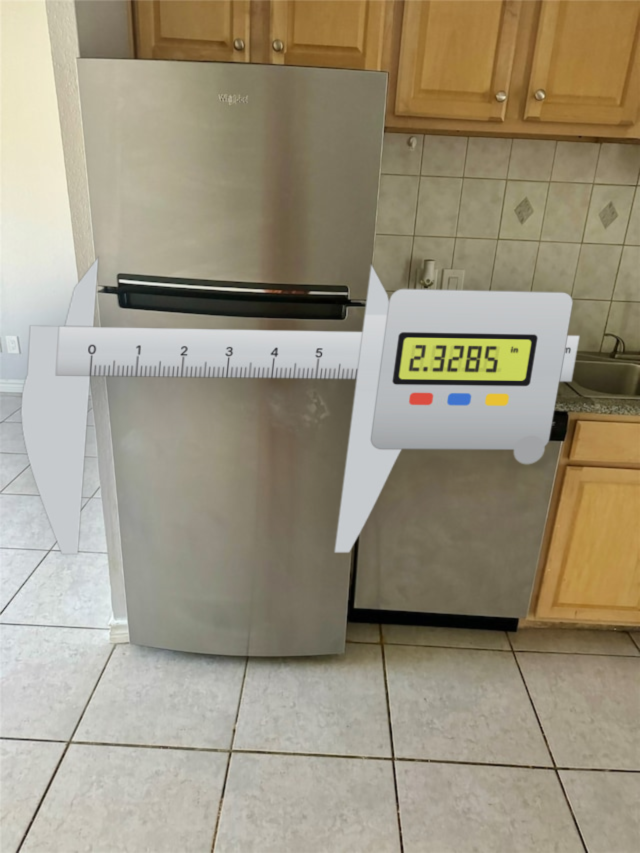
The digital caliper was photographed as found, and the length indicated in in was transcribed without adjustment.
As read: 2.3285 in
